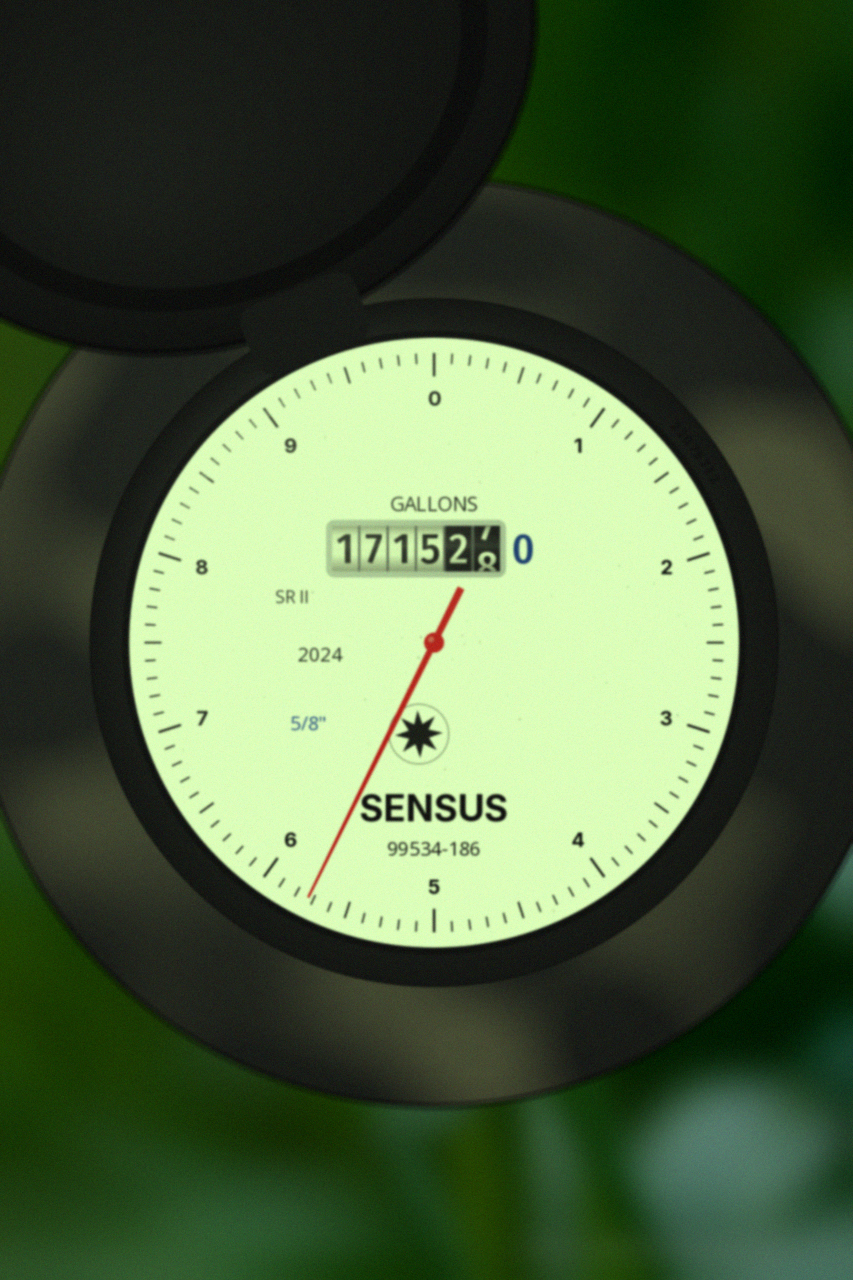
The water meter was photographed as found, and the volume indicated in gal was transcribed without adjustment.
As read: 1715275.7 gal
